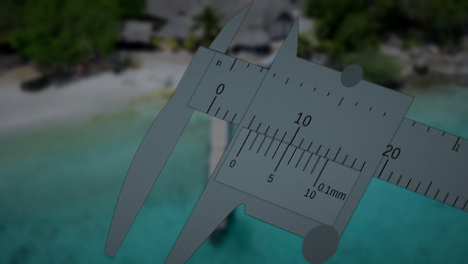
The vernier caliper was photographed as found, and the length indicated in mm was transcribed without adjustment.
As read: 5.4 mm
